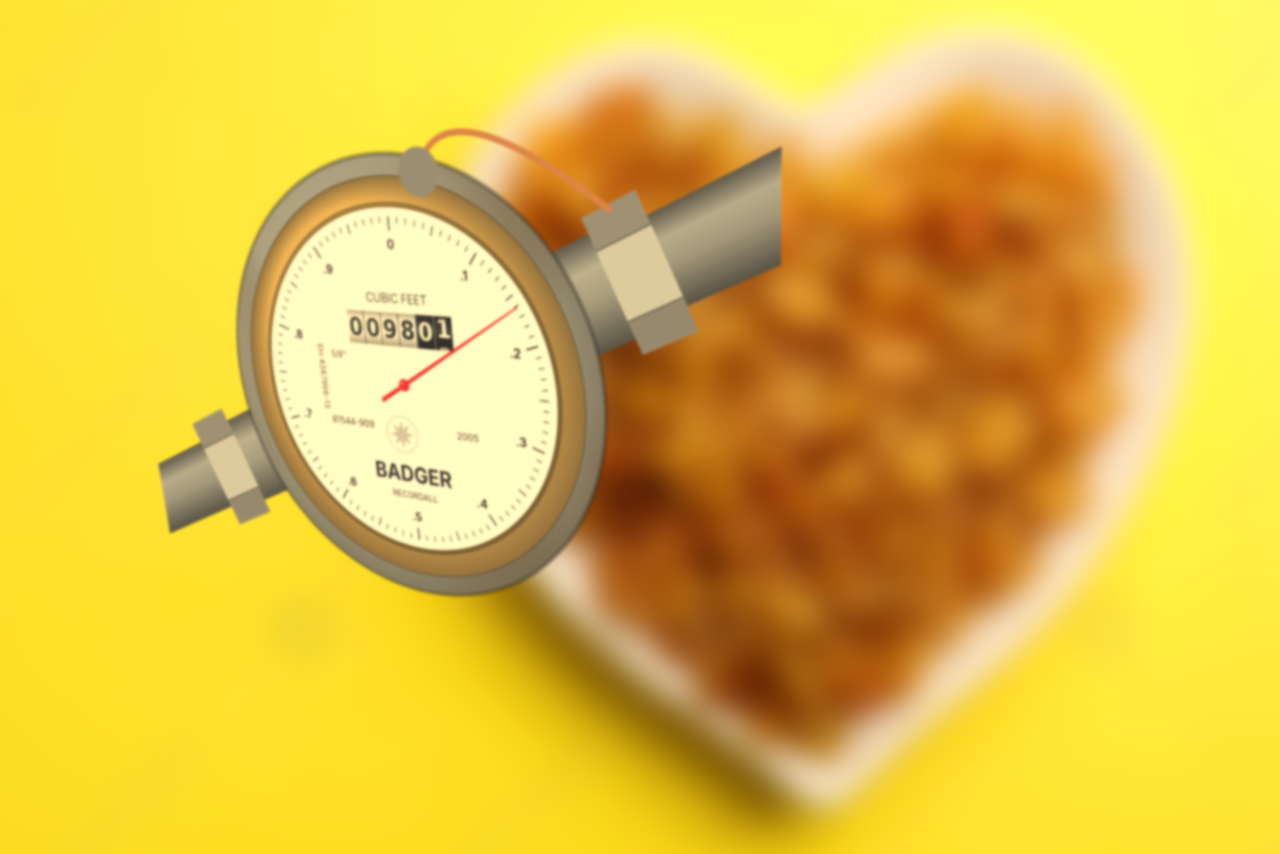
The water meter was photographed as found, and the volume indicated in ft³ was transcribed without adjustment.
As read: 9801.16 ft³
